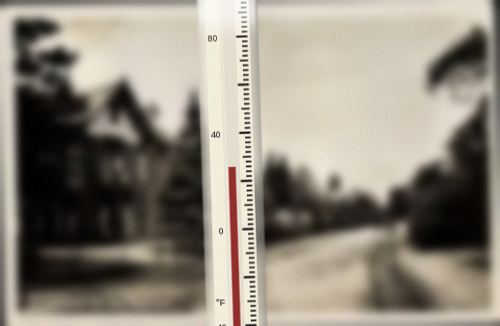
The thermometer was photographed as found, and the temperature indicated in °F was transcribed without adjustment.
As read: 26 °F
